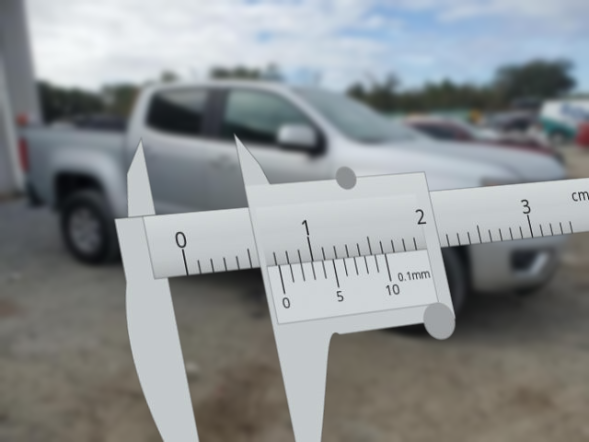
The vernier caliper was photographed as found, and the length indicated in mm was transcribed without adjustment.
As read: 7.2 mm
